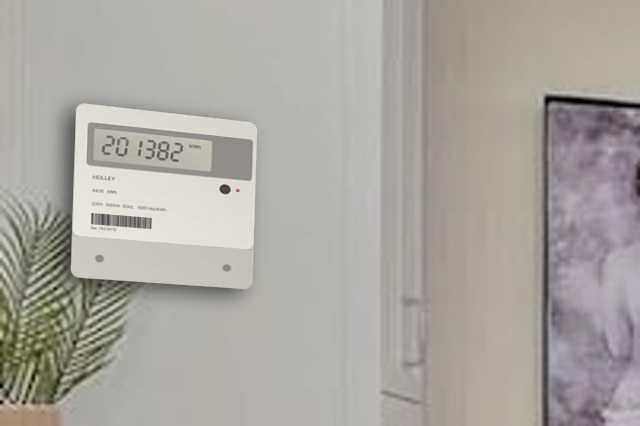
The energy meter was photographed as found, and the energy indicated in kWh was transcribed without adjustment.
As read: 201382 kWh
